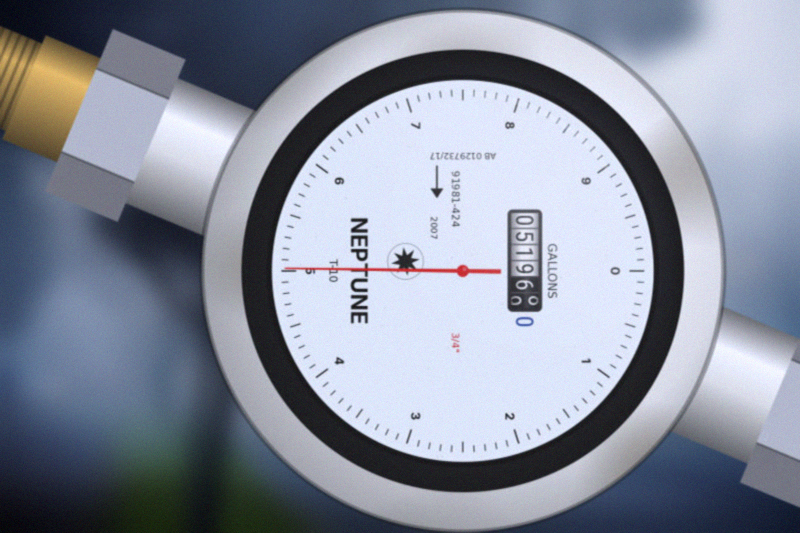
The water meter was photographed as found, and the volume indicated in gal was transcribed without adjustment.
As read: 519685.0 gal
